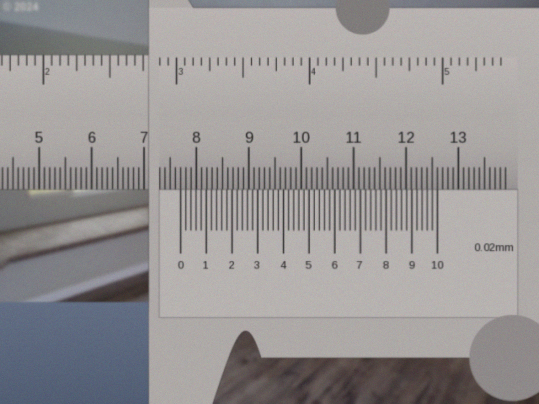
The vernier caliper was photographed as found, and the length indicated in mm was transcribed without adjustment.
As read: 77.0 mm
